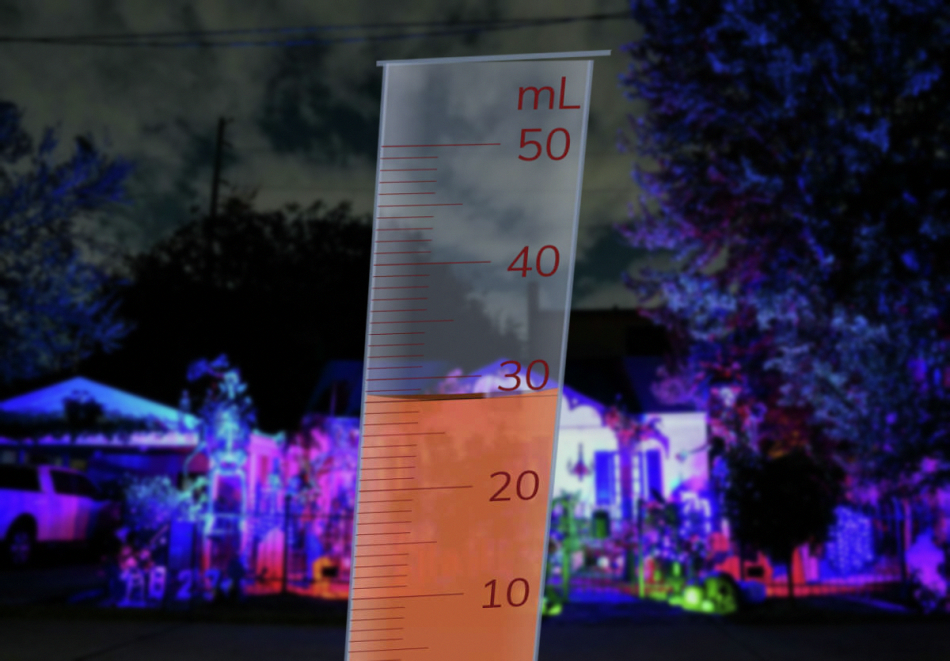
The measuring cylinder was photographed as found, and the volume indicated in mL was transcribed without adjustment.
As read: 28 mL
